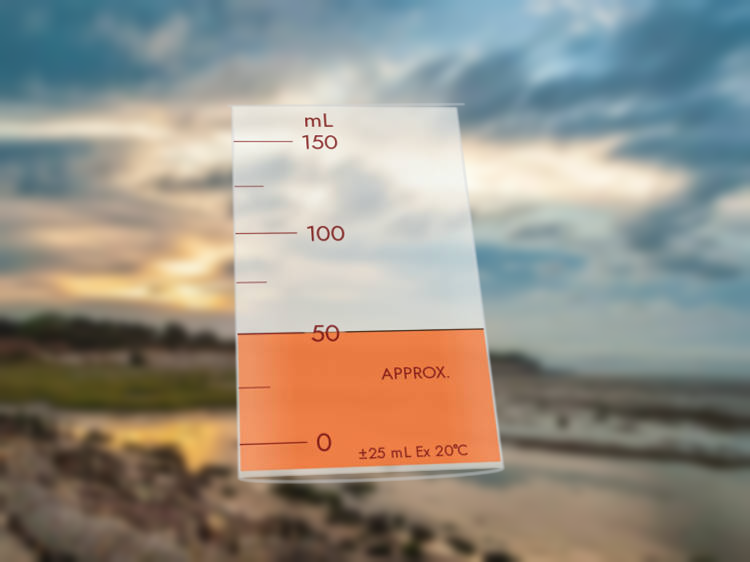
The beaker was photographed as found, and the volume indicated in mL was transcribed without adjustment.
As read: 50 mL
